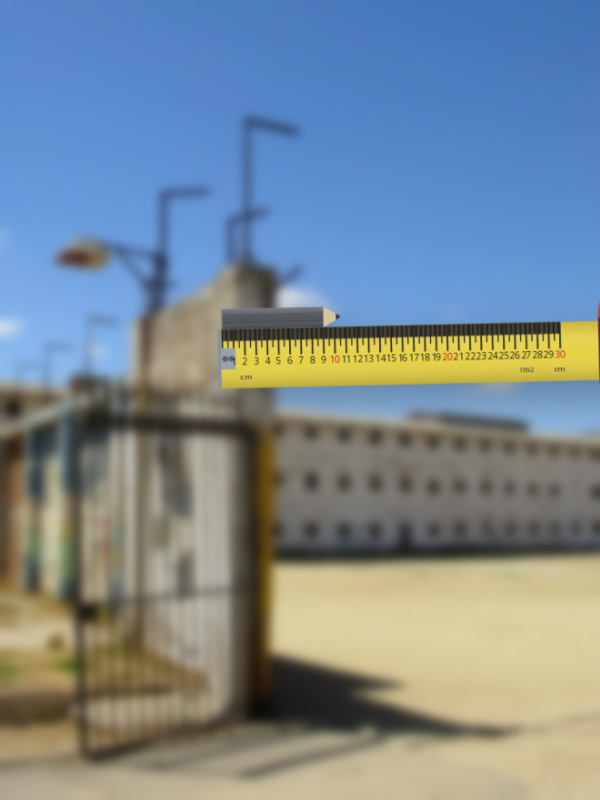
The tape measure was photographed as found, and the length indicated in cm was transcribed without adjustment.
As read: 10.5 cm
